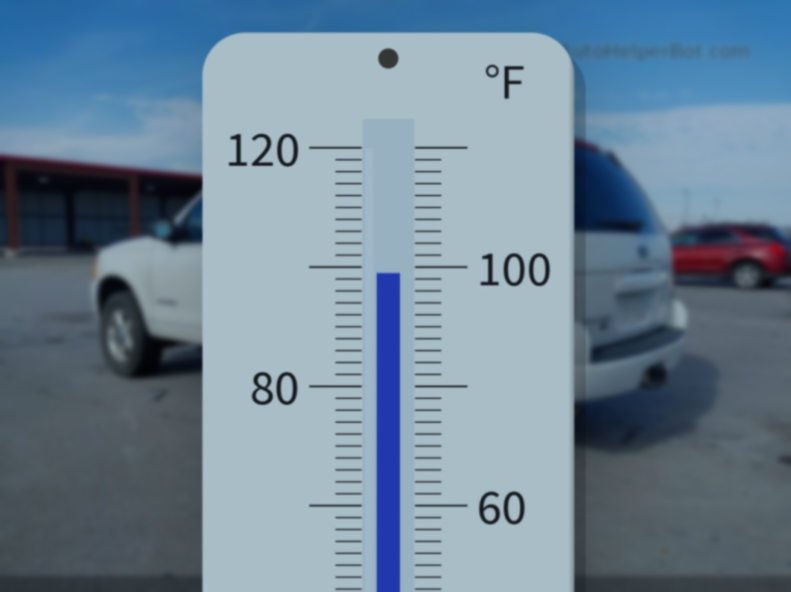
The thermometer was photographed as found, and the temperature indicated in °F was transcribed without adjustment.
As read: 99 °F
